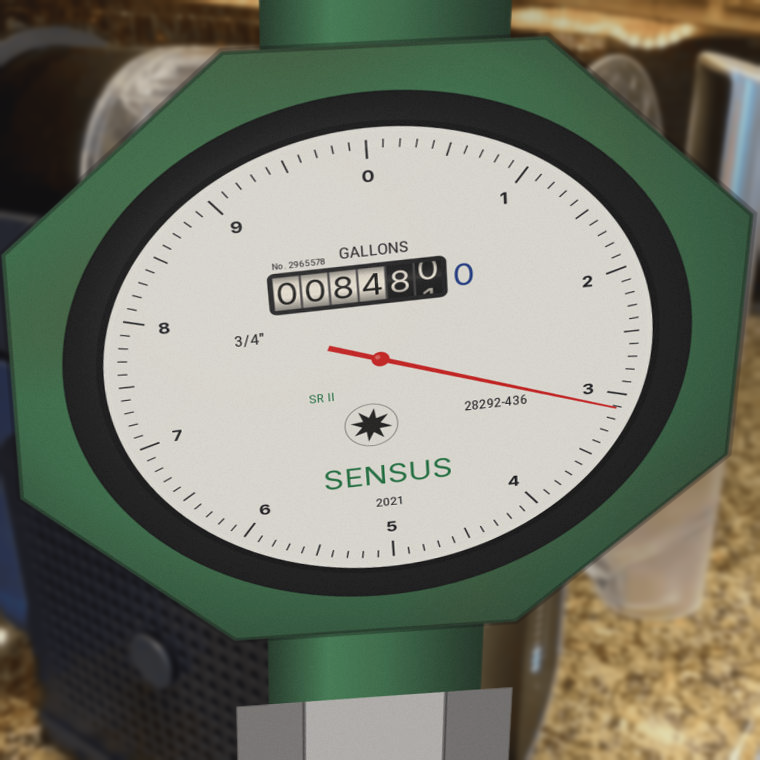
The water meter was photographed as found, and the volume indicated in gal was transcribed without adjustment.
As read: 84803.1 gal
